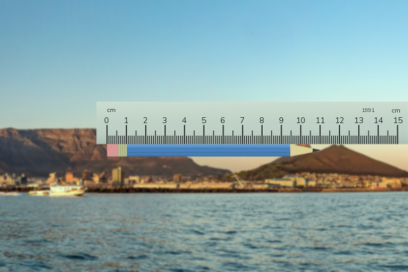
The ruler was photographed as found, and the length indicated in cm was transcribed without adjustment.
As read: 11 cm
